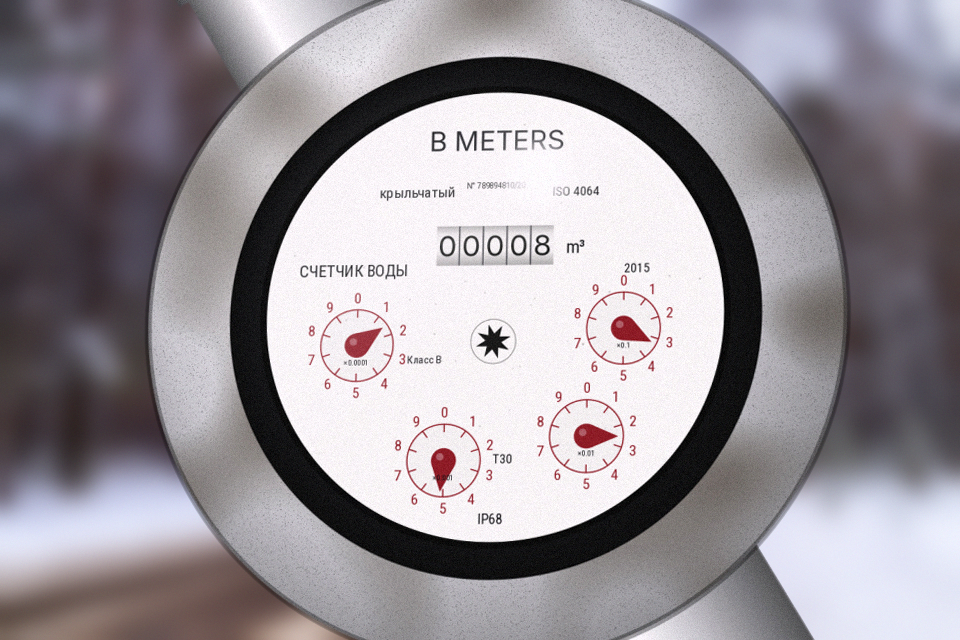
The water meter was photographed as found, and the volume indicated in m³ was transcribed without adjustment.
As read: 8.3251 m³
